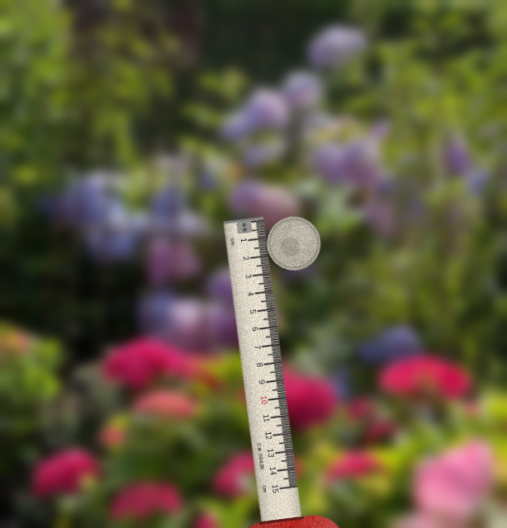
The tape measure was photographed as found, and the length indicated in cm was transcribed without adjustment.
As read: 3 cm
